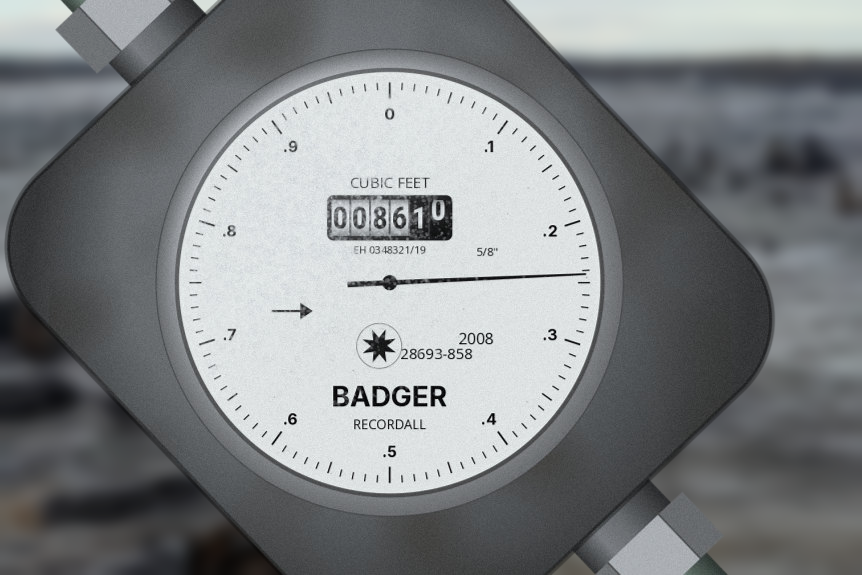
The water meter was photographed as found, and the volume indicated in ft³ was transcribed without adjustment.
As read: 8610.24 ft³
